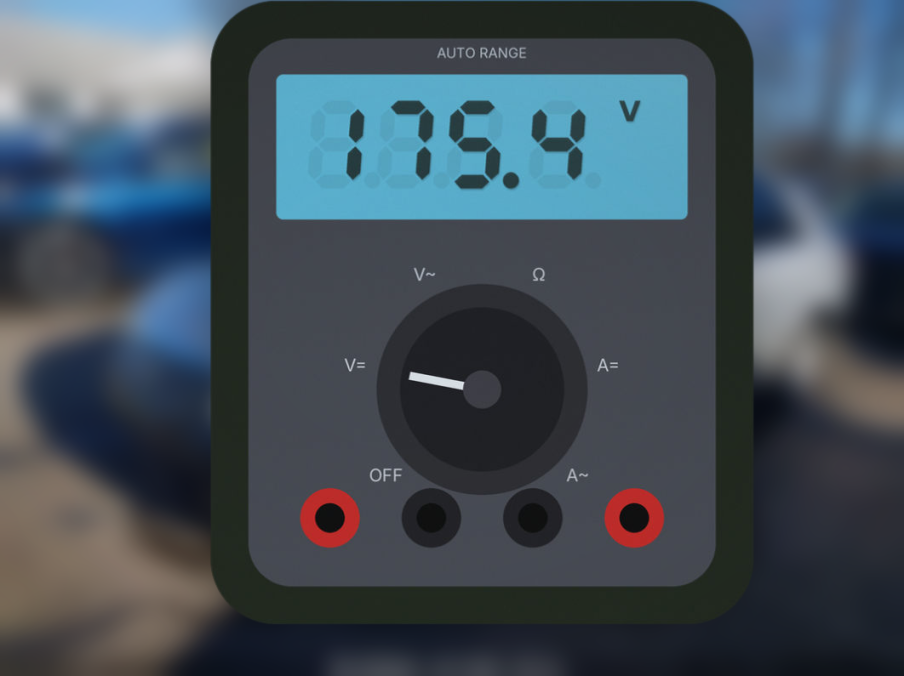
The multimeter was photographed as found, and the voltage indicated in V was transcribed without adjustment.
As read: 175.4 V
